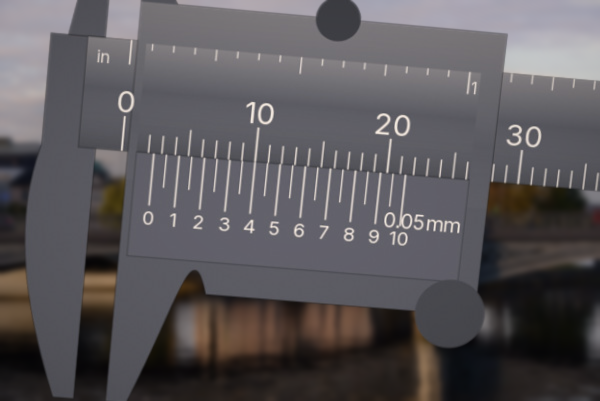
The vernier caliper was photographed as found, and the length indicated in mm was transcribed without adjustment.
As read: 2.4 mm
